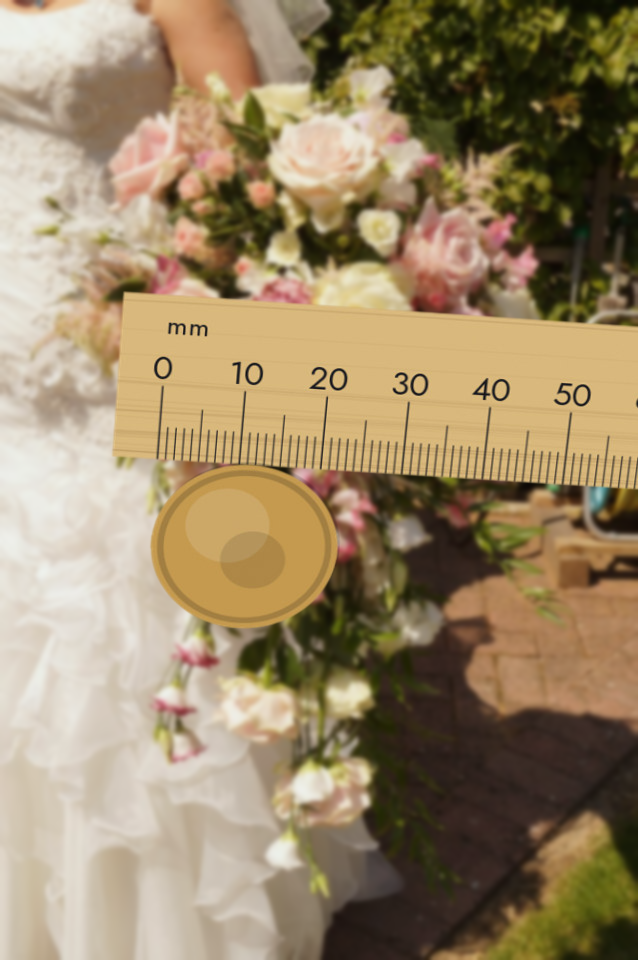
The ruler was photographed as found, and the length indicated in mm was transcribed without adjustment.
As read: 23 mm
